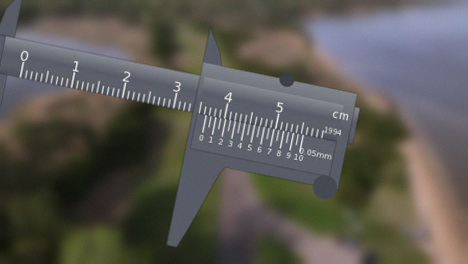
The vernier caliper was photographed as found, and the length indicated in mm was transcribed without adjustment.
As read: 36.4 mm
